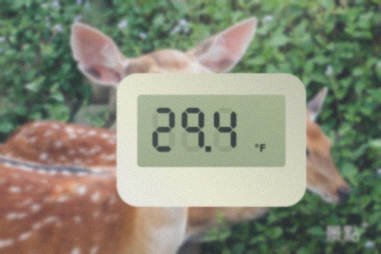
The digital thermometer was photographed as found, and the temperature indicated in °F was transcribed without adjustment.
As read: 29.4 °F
